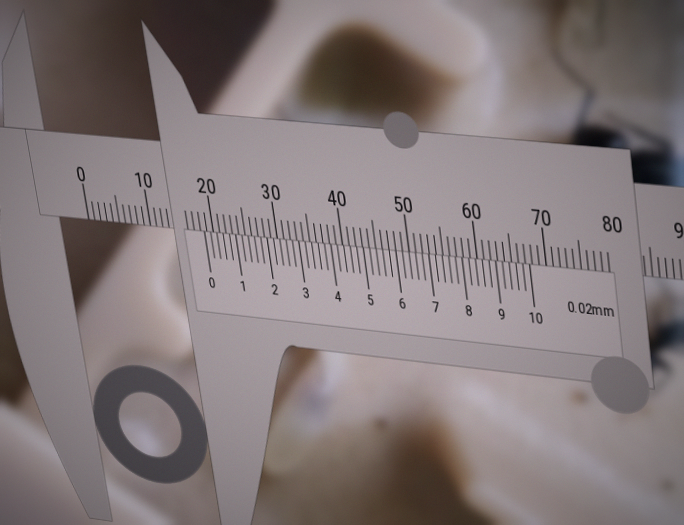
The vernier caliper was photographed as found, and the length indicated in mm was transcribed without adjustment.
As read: 18.6 mm
